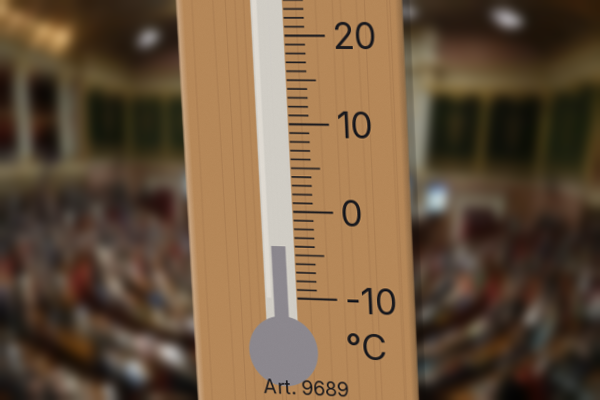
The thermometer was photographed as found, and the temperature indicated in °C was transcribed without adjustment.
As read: -4 °C
